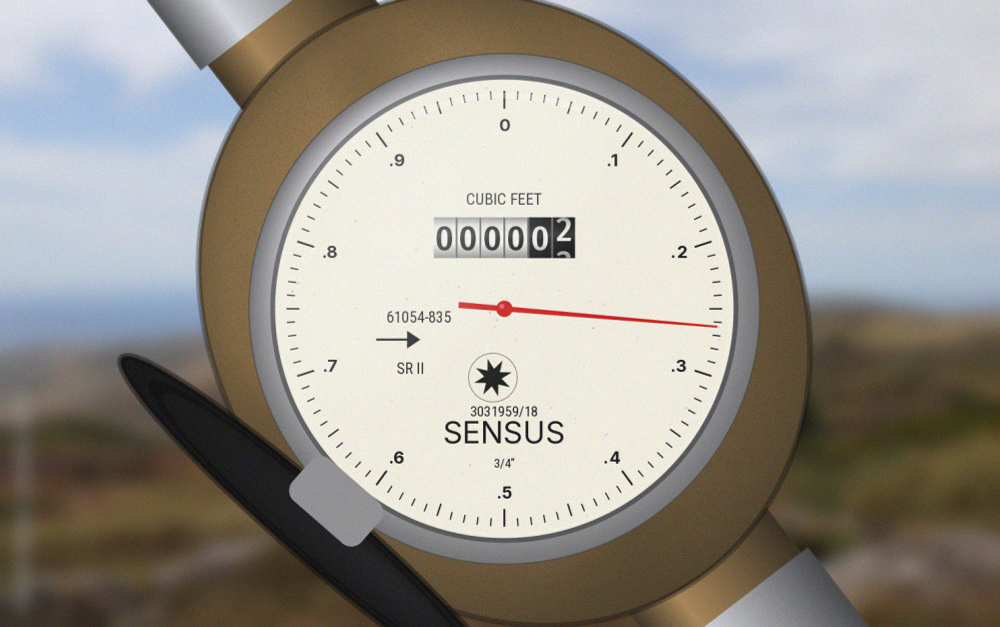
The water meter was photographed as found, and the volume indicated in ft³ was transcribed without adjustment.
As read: 2.26 ft³
